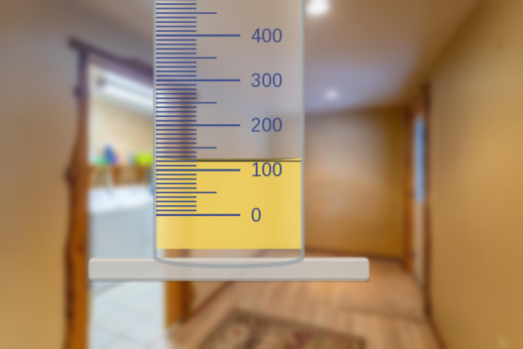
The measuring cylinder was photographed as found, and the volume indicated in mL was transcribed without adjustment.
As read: 120 mL
